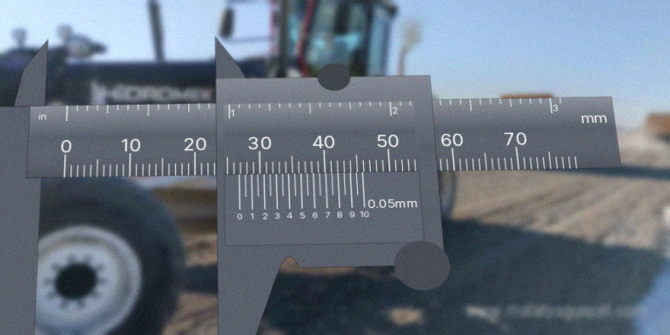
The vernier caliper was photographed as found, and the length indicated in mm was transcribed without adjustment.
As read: 26.8 mm
